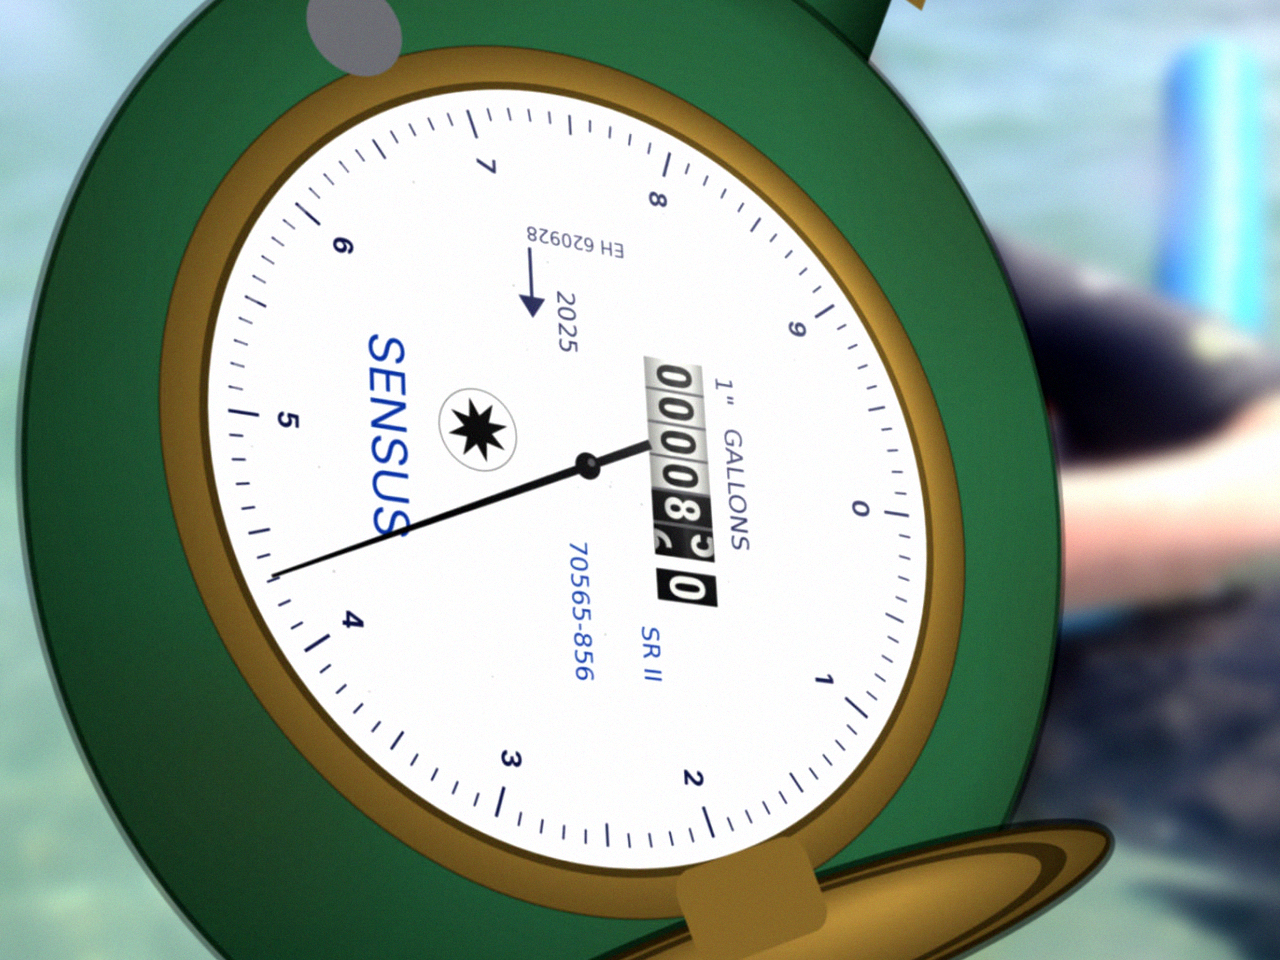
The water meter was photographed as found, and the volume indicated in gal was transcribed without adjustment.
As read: 854.3 gal
